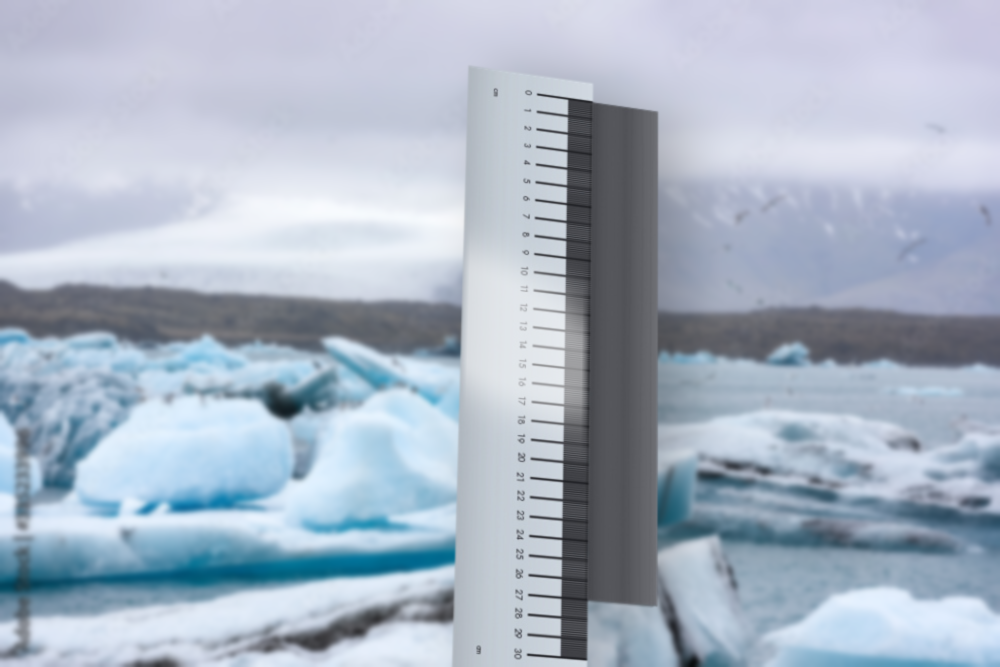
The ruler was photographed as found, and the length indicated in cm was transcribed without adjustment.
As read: 27 cm
